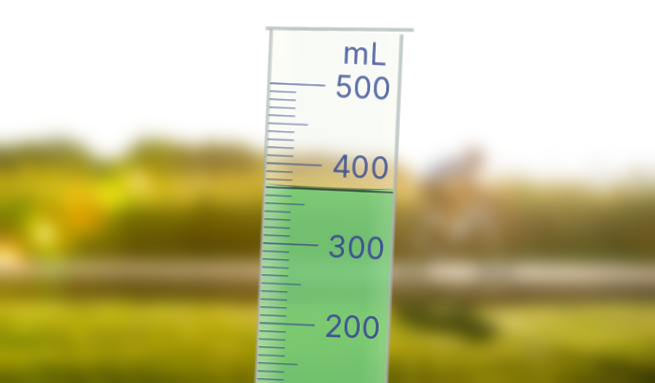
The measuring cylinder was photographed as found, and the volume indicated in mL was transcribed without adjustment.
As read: 370 mL
